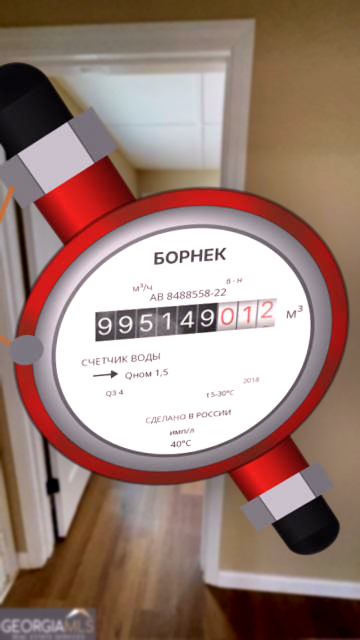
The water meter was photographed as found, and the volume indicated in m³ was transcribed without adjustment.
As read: 995149.012 m³
